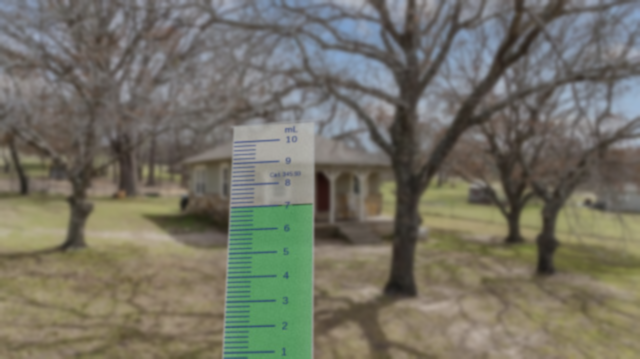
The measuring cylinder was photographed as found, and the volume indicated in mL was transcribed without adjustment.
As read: 7 mL
